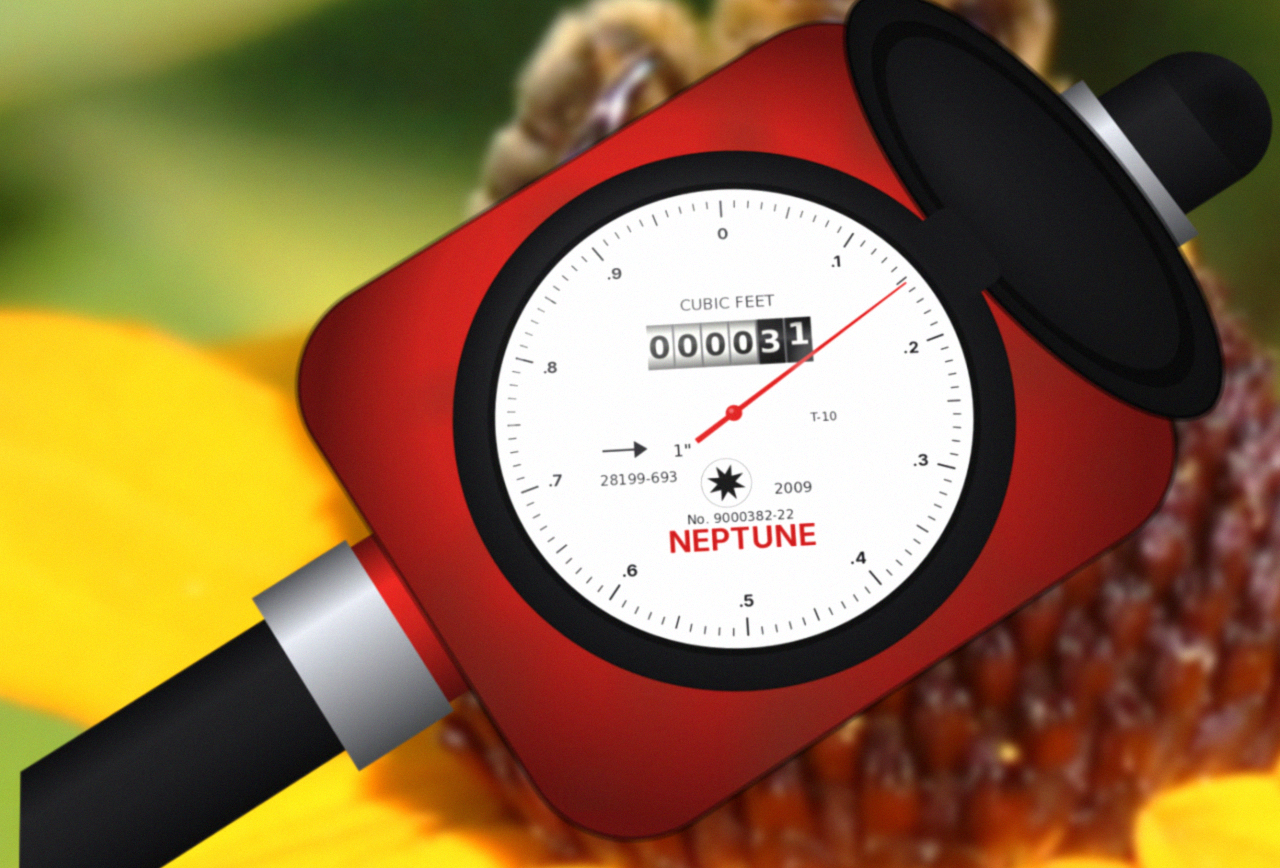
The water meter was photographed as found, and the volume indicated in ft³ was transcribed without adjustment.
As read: 31.15 ft³
